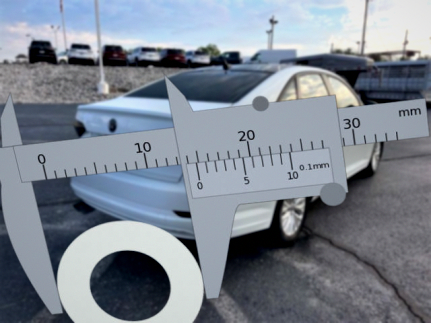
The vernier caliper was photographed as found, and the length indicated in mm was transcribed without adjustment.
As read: 14.8 mm
